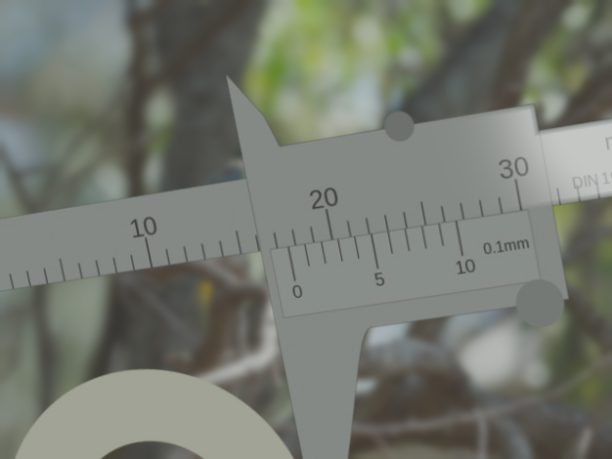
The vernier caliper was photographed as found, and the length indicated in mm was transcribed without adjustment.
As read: 17.6 mm
